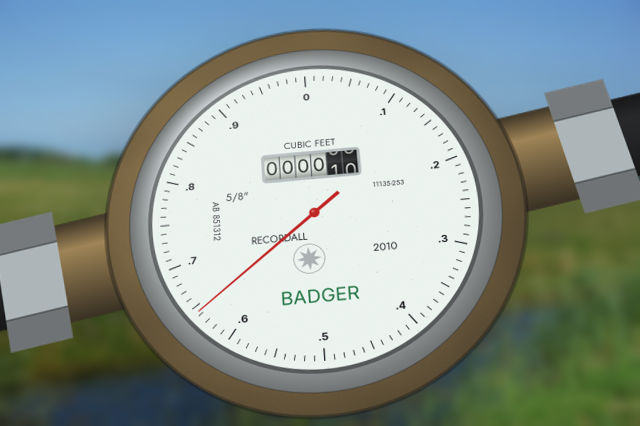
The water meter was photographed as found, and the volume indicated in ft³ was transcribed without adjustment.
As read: 9.64 ft³
